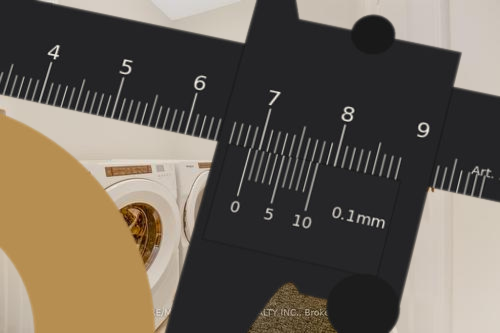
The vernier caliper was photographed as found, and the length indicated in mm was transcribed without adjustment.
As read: 68.8 mm
